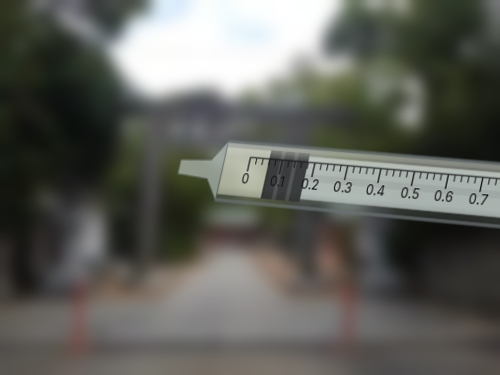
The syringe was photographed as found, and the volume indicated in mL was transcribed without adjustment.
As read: 0.06 mL
